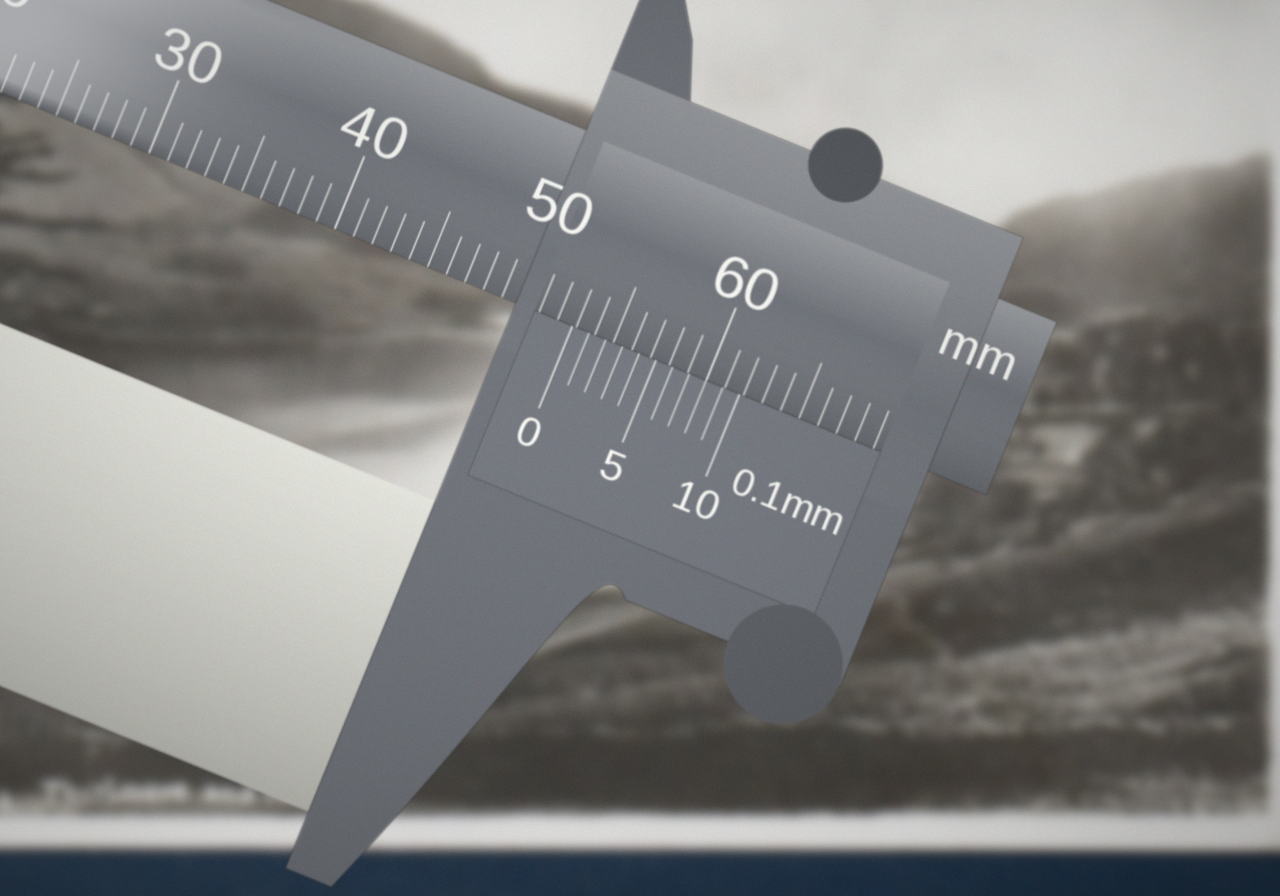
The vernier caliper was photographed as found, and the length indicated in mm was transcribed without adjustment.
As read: 52.8 mm
